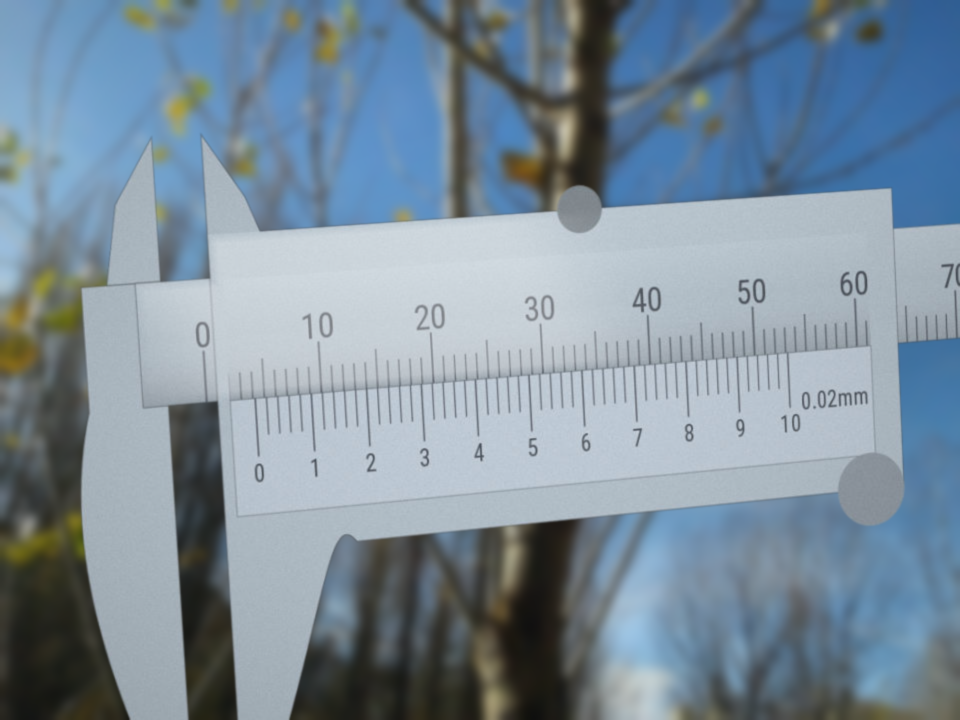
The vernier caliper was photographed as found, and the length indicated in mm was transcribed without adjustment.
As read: 4.2 mm
